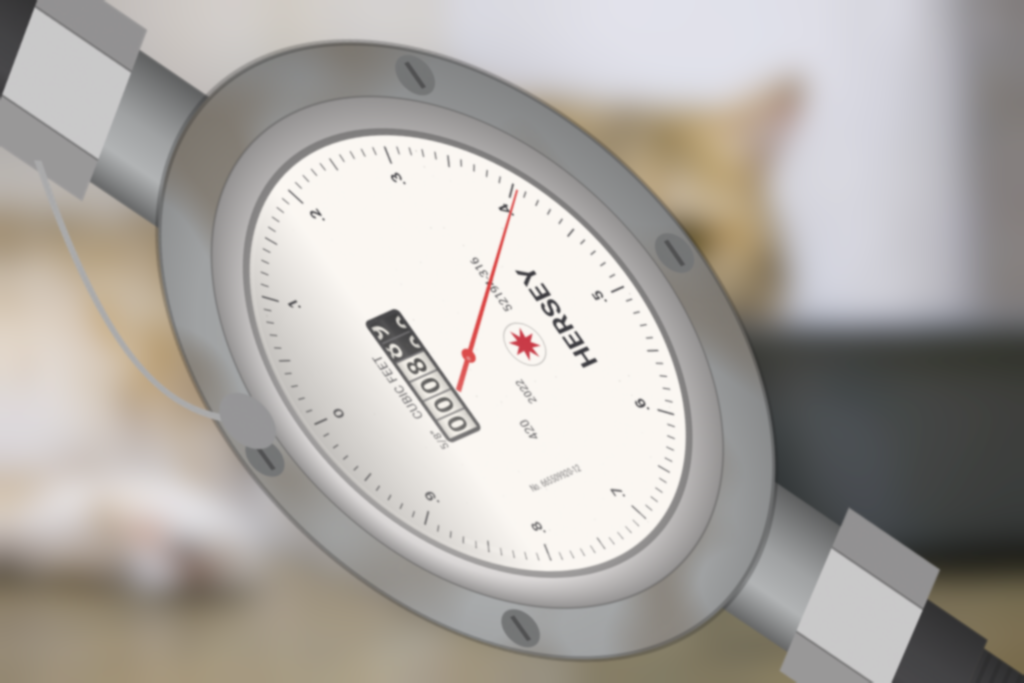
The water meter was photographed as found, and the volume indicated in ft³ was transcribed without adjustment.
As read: 889.40 ft³
